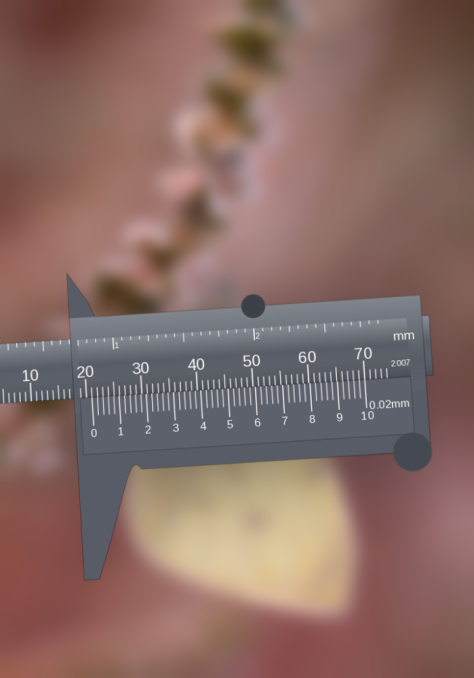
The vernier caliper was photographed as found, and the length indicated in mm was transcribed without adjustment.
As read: 21.0 mm
